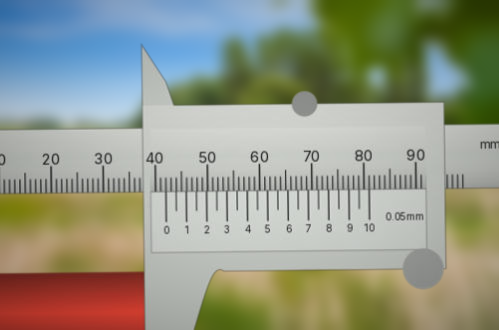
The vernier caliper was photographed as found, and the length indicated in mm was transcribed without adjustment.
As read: 42.0 mm
